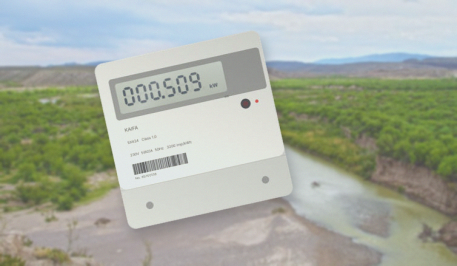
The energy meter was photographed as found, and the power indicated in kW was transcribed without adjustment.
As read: 0.509 kW
